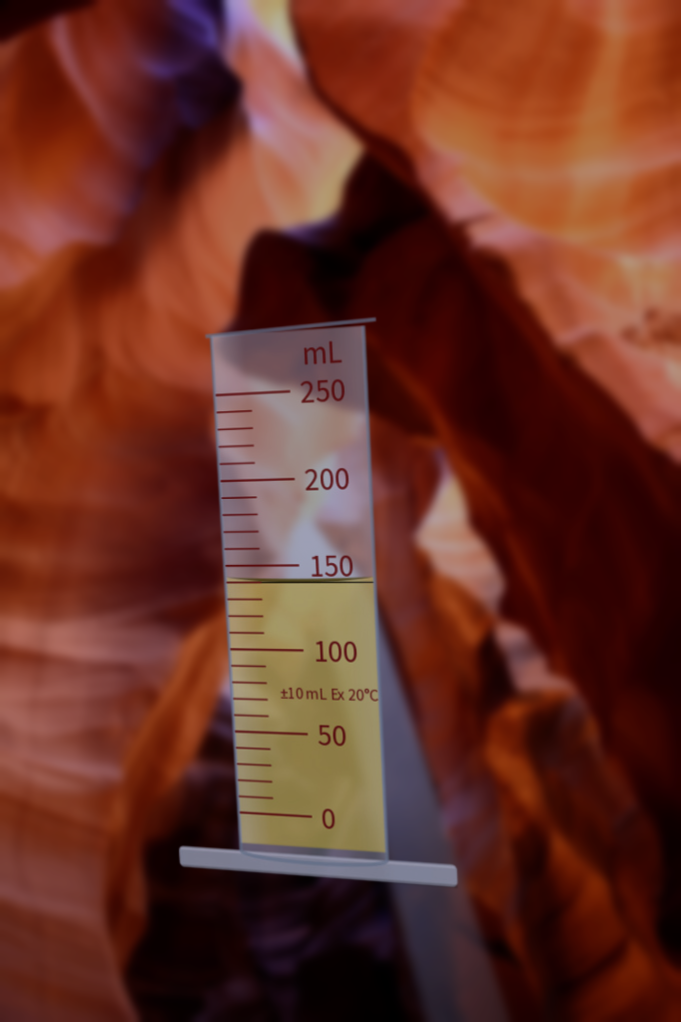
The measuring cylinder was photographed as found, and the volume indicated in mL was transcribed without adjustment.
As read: 140 mL
